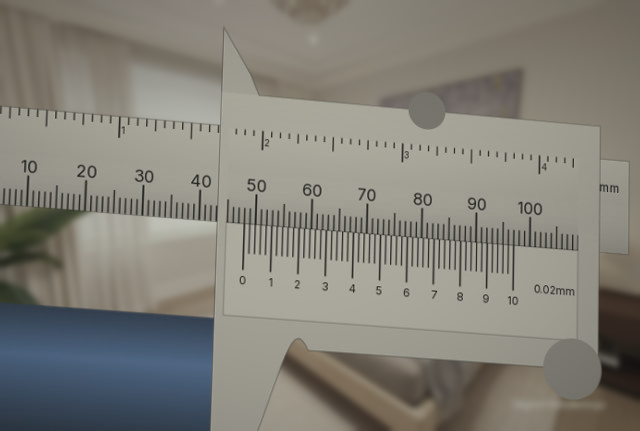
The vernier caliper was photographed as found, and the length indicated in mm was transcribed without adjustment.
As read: 48.0 mm
